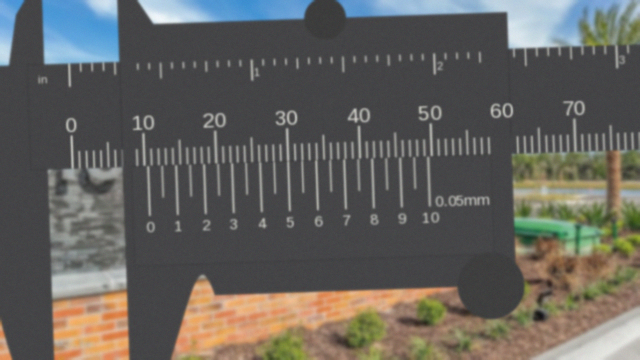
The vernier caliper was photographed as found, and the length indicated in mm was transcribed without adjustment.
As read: 10.5 mm
